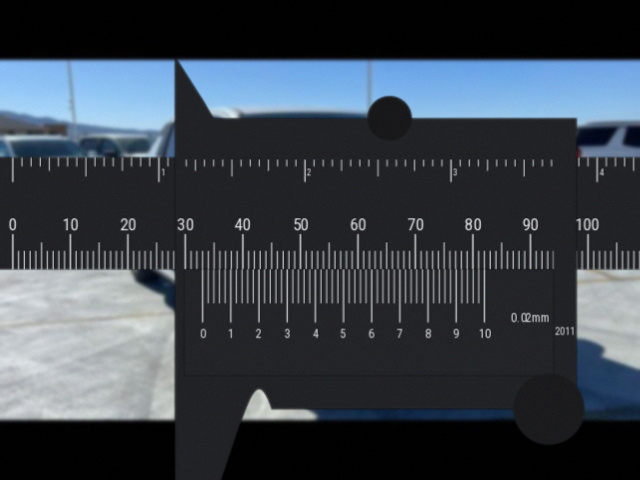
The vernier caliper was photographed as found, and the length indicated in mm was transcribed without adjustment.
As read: 33.0 mm
